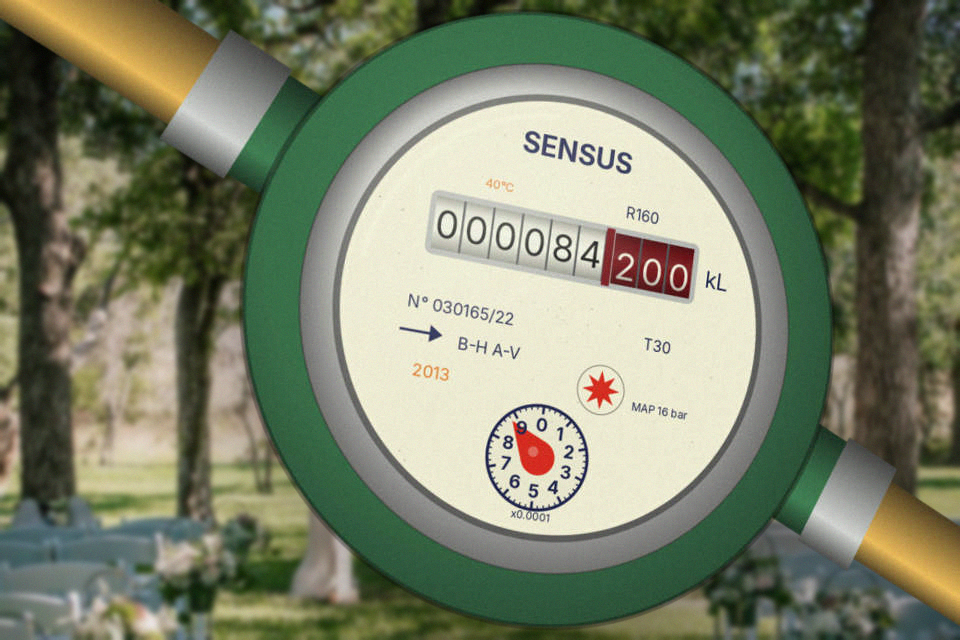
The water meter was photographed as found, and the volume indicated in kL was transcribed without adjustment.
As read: 84.1998 kL
